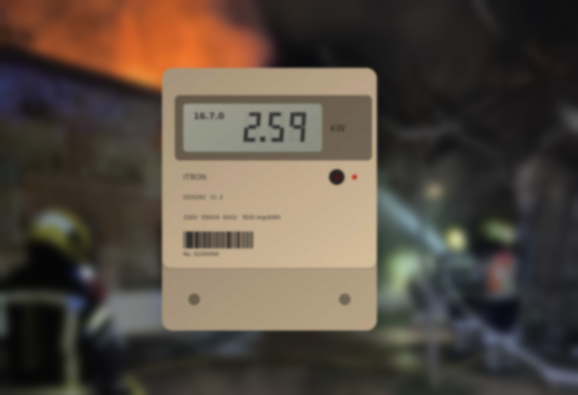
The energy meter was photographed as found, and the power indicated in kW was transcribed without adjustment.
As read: 2.59 kW
